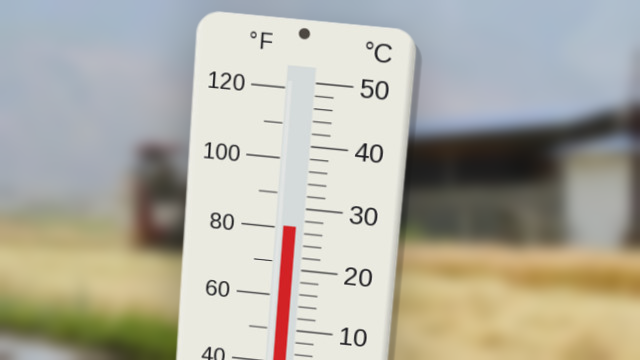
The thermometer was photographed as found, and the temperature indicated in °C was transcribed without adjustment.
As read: 27 °C
